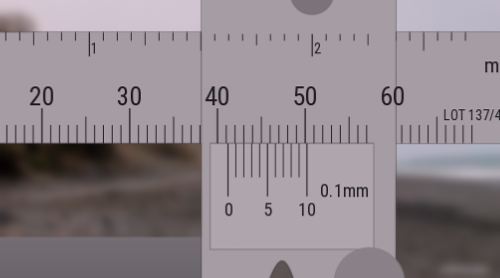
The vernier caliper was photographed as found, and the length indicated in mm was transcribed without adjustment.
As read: 41.2 mm
